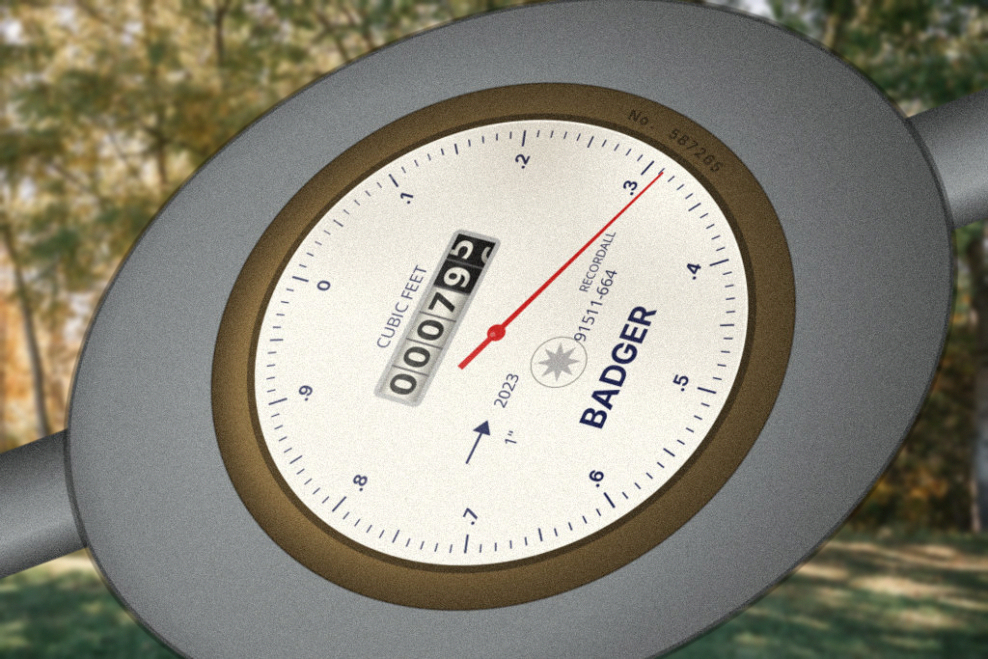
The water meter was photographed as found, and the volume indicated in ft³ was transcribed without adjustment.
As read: 795.31 ft³
